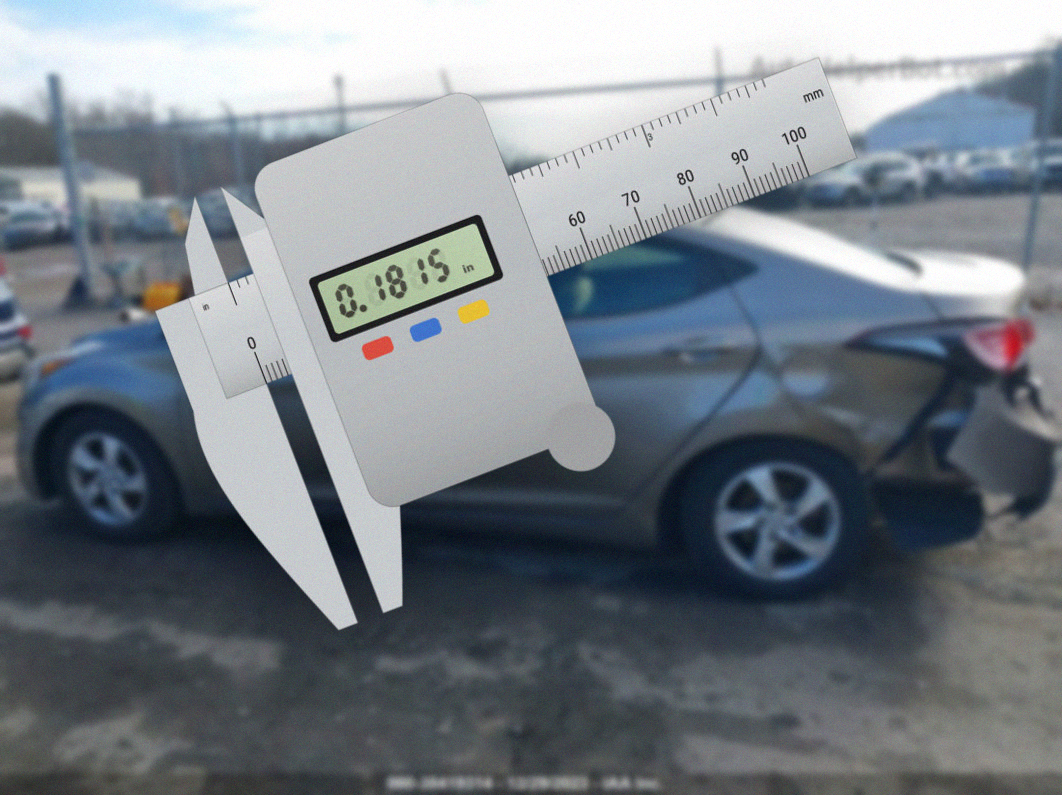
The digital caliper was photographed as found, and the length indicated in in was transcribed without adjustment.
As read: 0.1815 in
